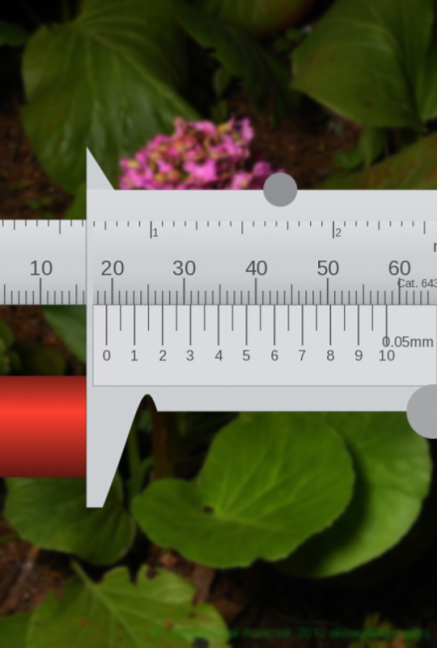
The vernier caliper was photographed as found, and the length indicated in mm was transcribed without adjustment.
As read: 19.2 mm
